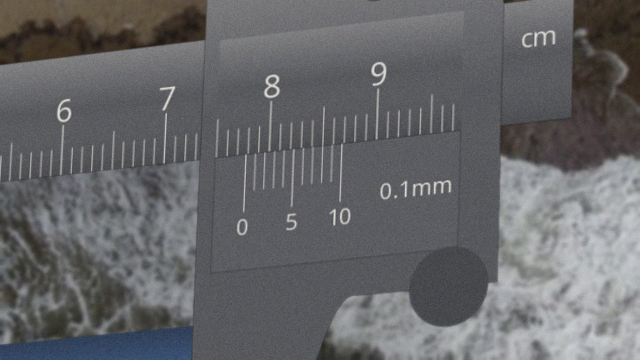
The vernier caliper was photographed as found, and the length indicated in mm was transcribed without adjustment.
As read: 77.8 mm
